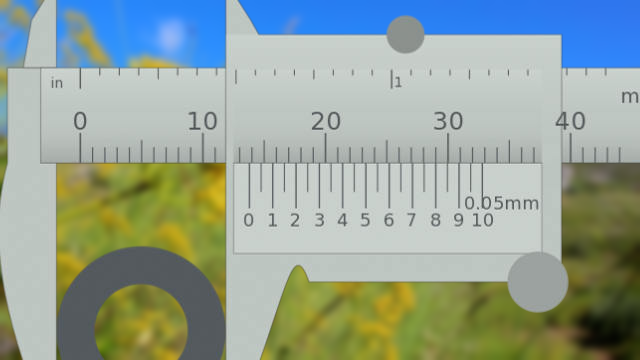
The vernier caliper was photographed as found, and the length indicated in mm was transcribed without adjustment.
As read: 13.8 mm
